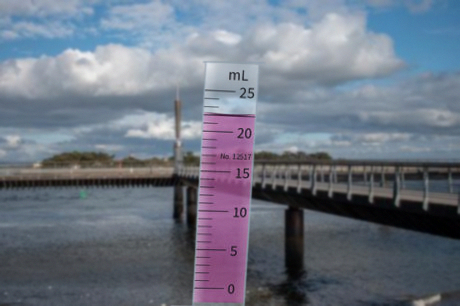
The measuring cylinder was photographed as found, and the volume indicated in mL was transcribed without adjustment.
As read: 22 mL
